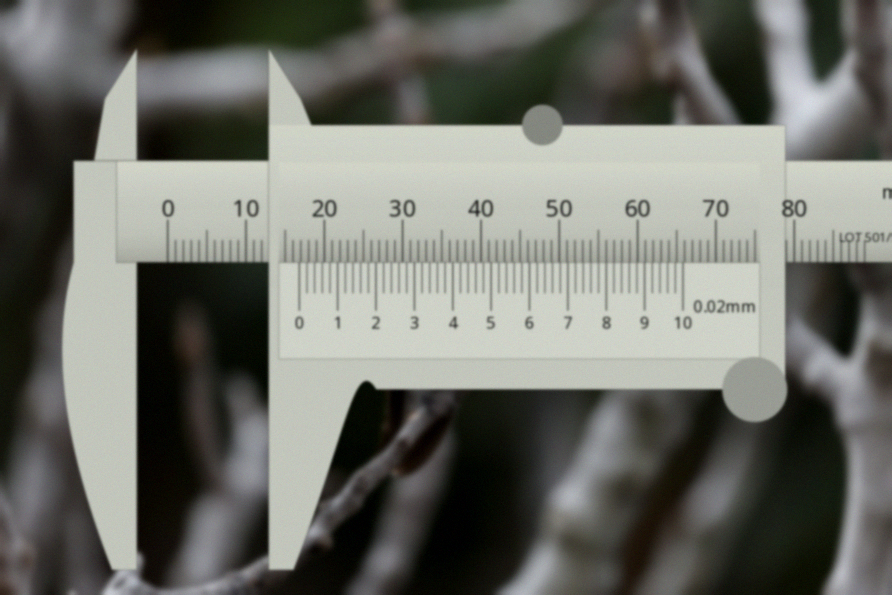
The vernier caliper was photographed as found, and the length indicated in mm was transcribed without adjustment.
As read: 16.8 mm
